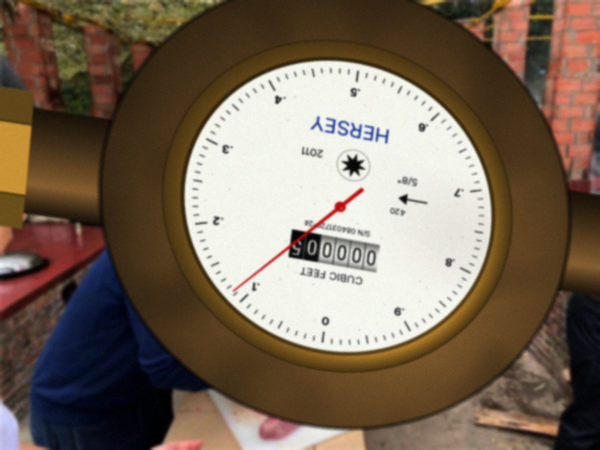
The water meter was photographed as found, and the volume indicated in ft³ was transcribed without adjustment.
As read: 5.11 ft³
